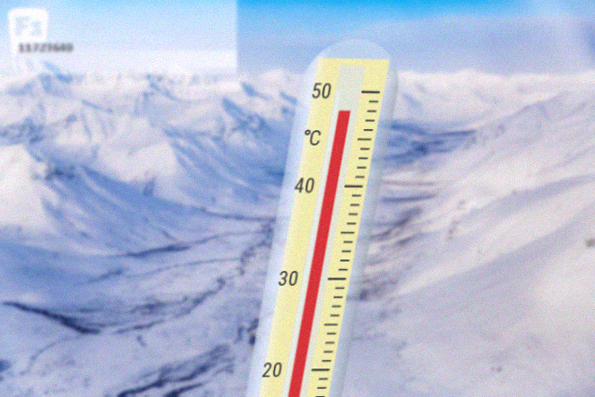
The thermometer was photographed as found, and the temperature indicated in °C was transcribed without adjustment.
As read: 48 °C
